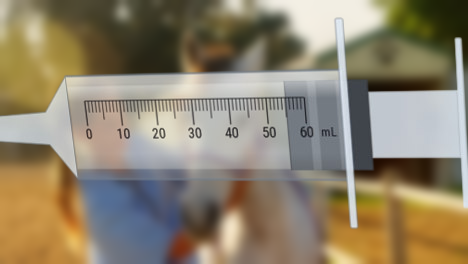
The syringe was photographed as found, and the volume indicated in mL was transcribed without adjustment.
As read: 55 mL
